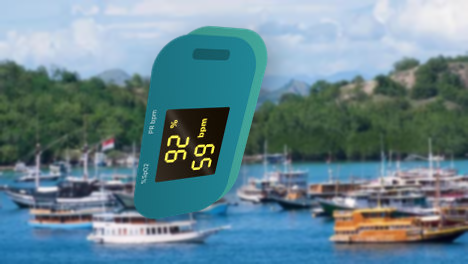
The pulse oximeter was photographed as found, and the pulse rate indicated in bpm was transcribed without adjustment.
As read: 59 bpm
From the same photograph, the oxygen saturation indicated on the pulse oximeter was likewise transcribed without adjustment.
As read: 92 %
